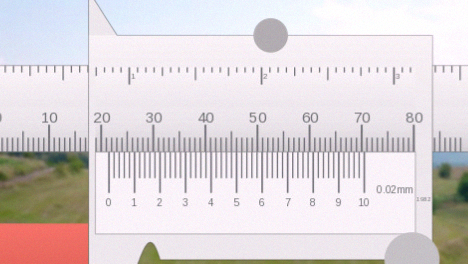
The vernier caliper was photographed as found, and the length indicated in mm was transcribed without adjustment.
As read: 21.5 mm
